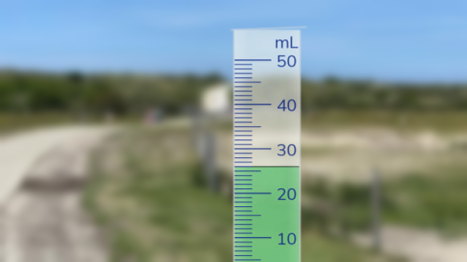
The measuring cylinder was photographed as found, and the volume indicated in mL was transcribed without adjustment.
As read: 26 mL
